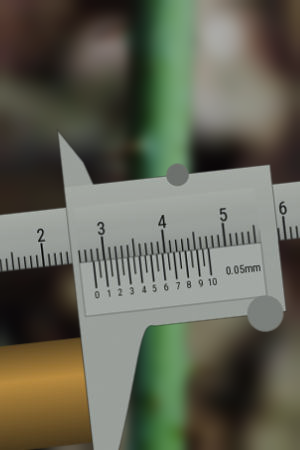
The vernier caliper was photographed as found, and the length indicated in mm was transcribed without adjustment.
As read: 28.2 mm
